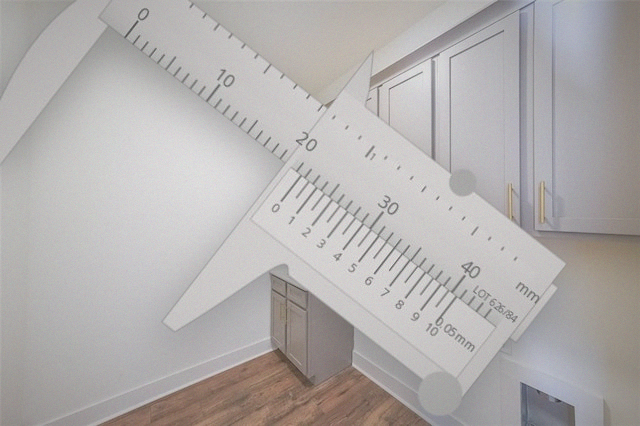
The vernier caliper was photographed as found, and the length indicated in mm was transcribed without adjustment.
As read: 21.6 mm
